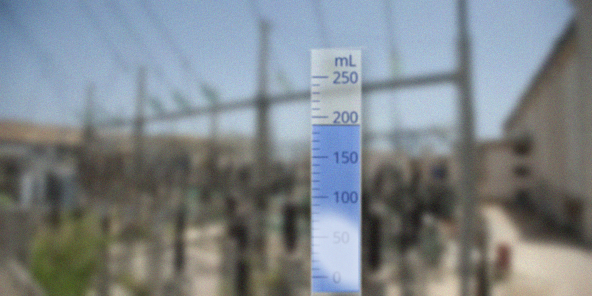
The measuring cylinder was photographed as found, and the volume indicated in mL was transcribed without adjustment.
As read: 190 mL
